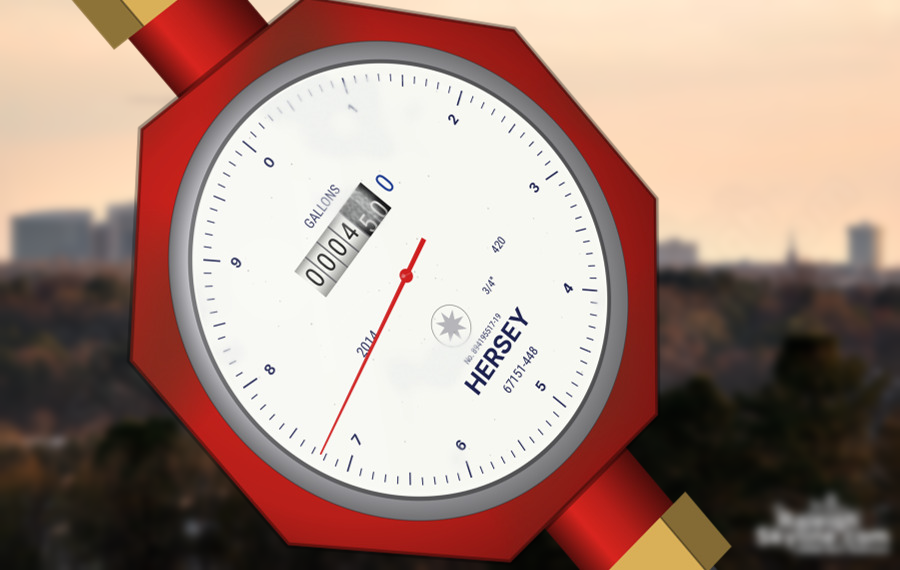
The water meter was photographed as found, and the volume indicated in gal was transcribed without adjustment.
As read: 4497.2 gal
